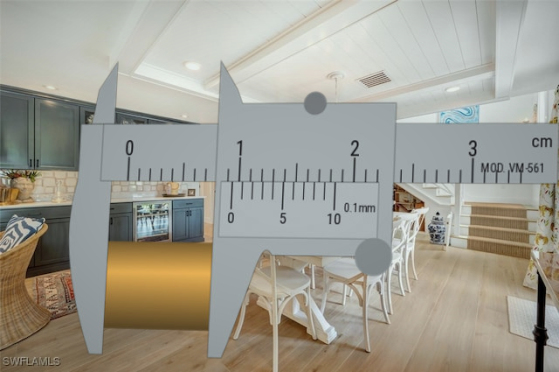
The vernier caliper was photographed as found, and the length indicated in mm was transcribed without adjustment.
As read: 9.4 mm
